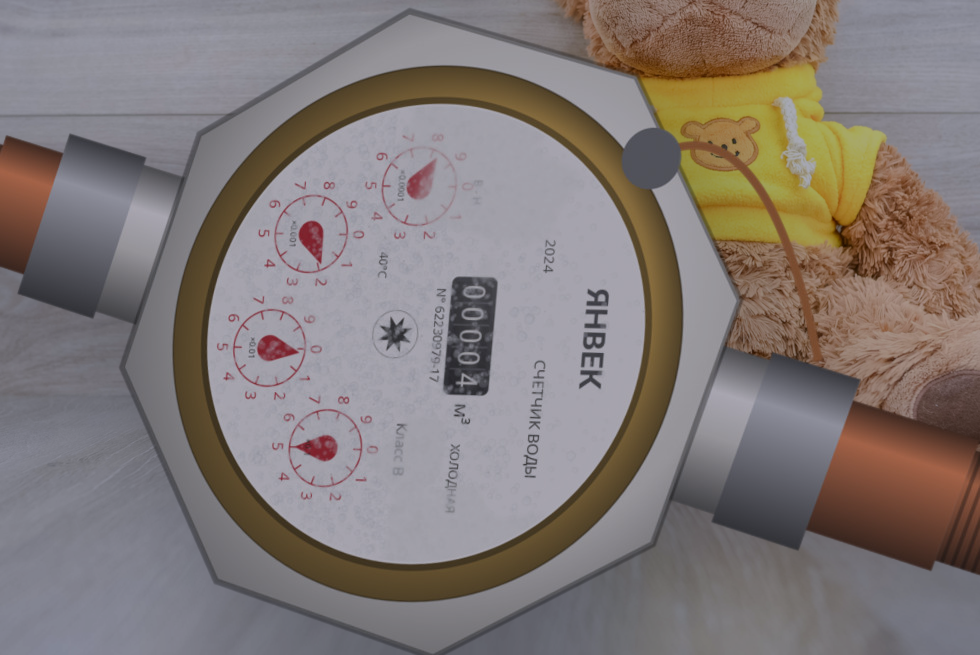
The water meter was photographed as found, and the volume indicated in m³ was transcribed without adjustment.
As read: 4.5018 m³
